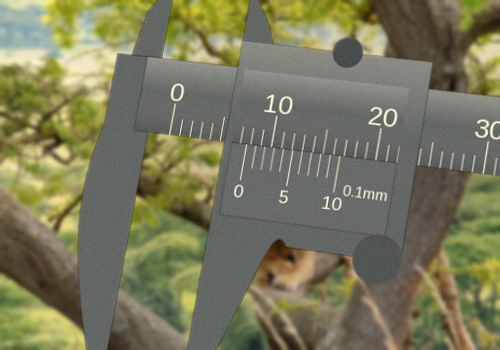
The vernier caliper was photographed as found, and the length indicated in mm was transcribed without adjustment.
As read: 7.6 mm
